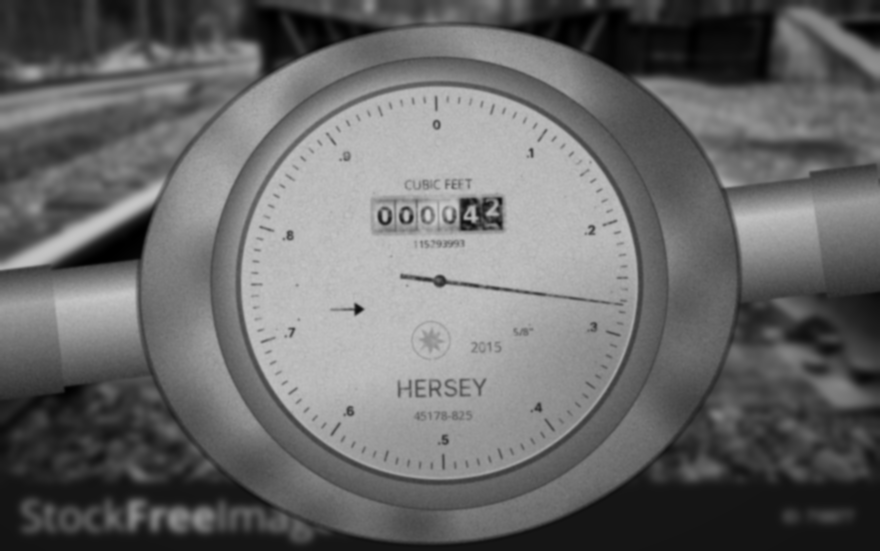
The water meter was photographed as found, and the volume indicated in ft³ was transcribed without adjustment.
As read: 42.27 ft³
